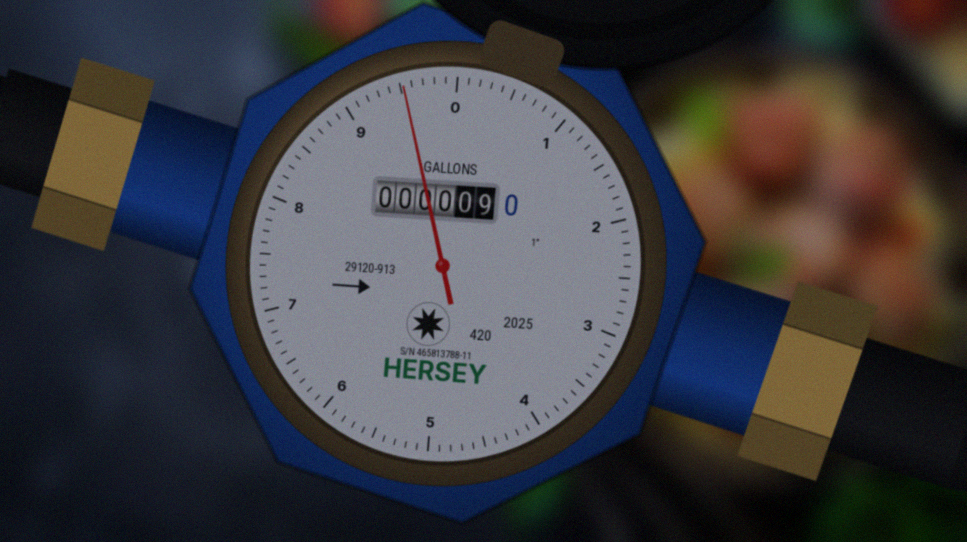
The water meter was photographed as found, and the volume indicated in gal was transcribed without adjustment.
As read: 89.5 gal
